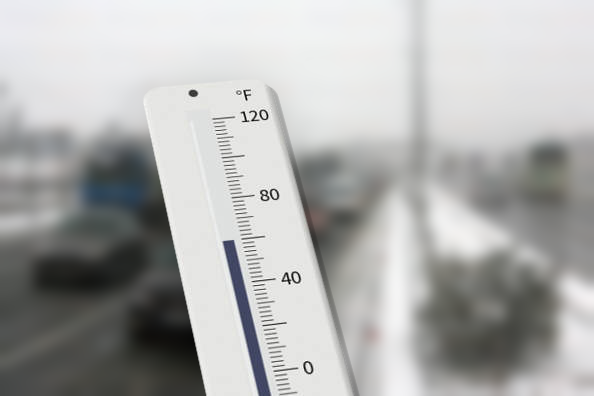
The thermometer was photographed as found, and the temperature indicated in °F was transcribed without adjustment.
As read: 60 °F
